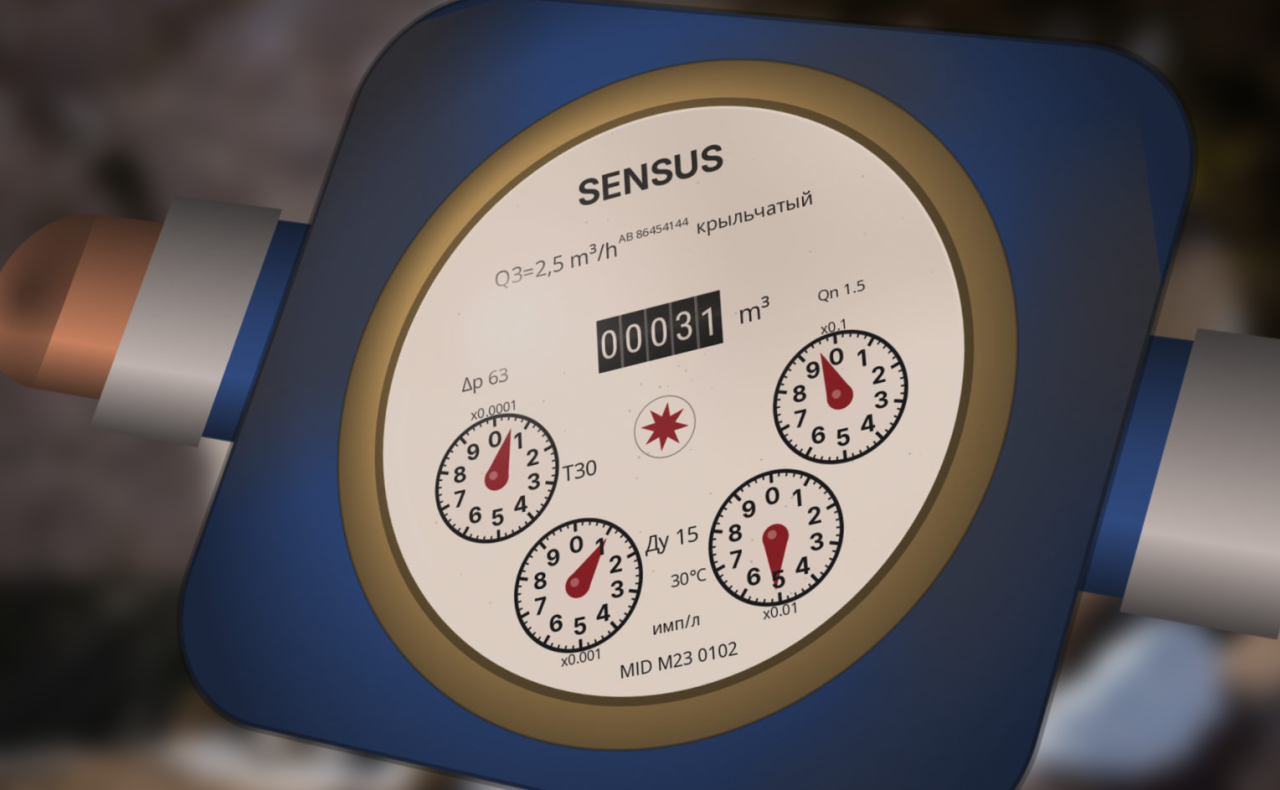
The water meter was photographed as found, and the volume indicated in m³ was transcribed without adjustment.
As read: 30.9510 m³
